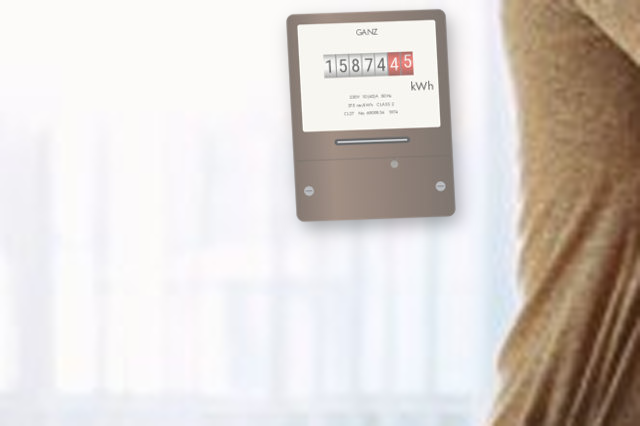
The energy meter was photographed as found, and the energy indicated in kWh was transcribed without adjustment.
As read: 15874.45 kWh
